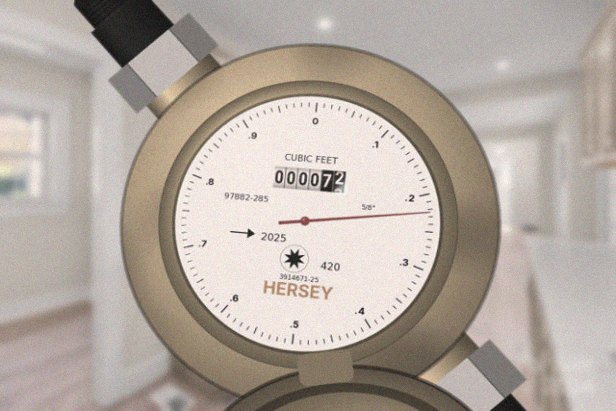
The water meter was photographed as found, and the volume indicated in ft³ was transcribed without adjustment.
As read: 72.22 ft³
